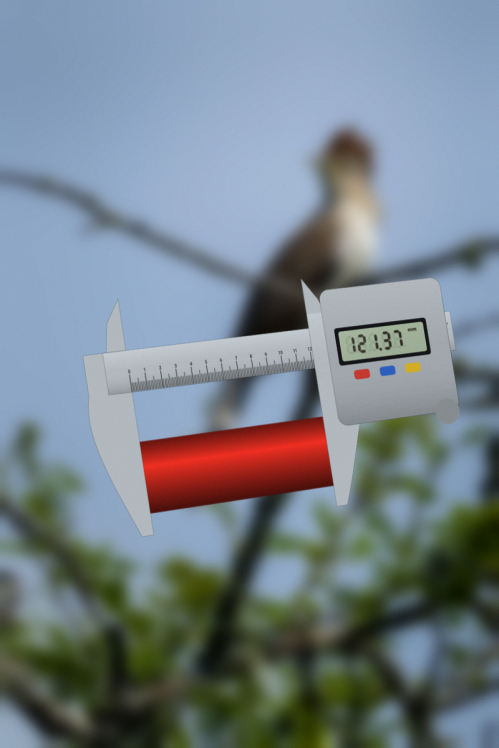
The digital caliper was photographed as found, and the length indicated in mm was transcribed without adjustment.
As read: 121.37 mm
